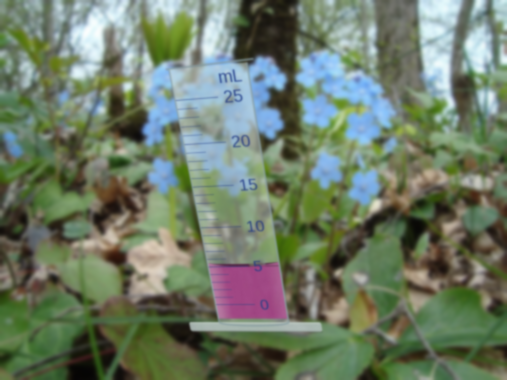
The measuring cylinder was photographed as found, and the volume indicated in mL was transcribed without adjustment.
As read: 5 mL
